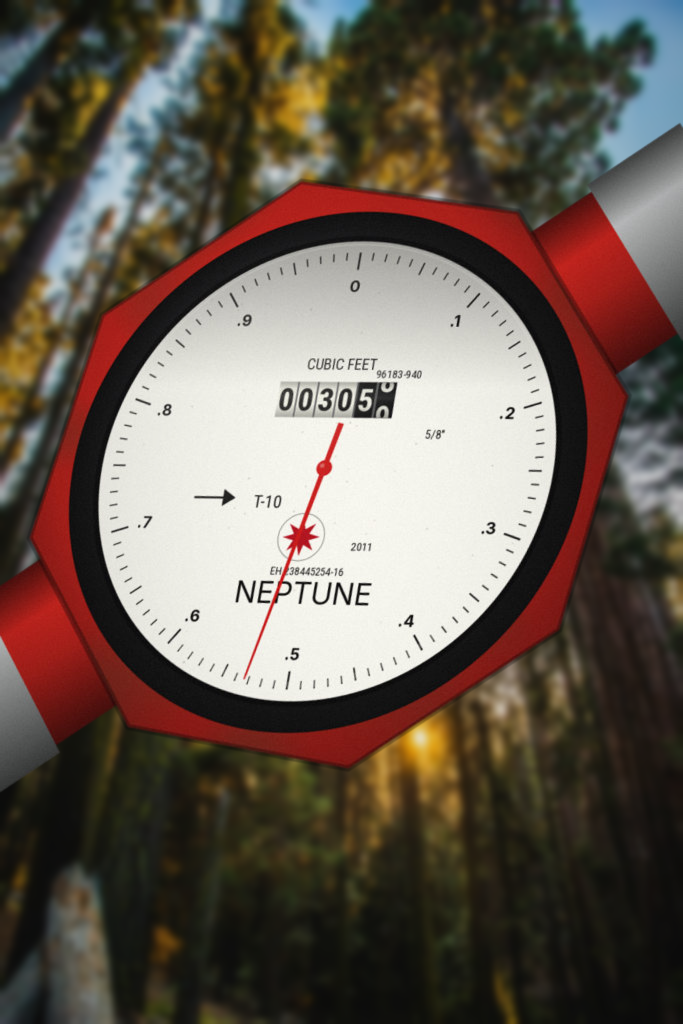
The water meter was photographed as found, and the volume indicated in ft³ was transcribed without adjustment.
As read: 3058.53 ft³
